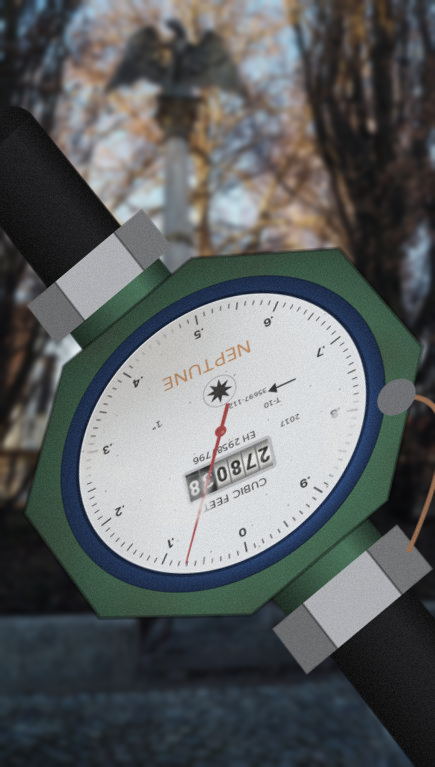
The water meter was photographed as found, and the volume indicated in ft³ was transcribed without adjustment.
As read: 278038.07 ft³
